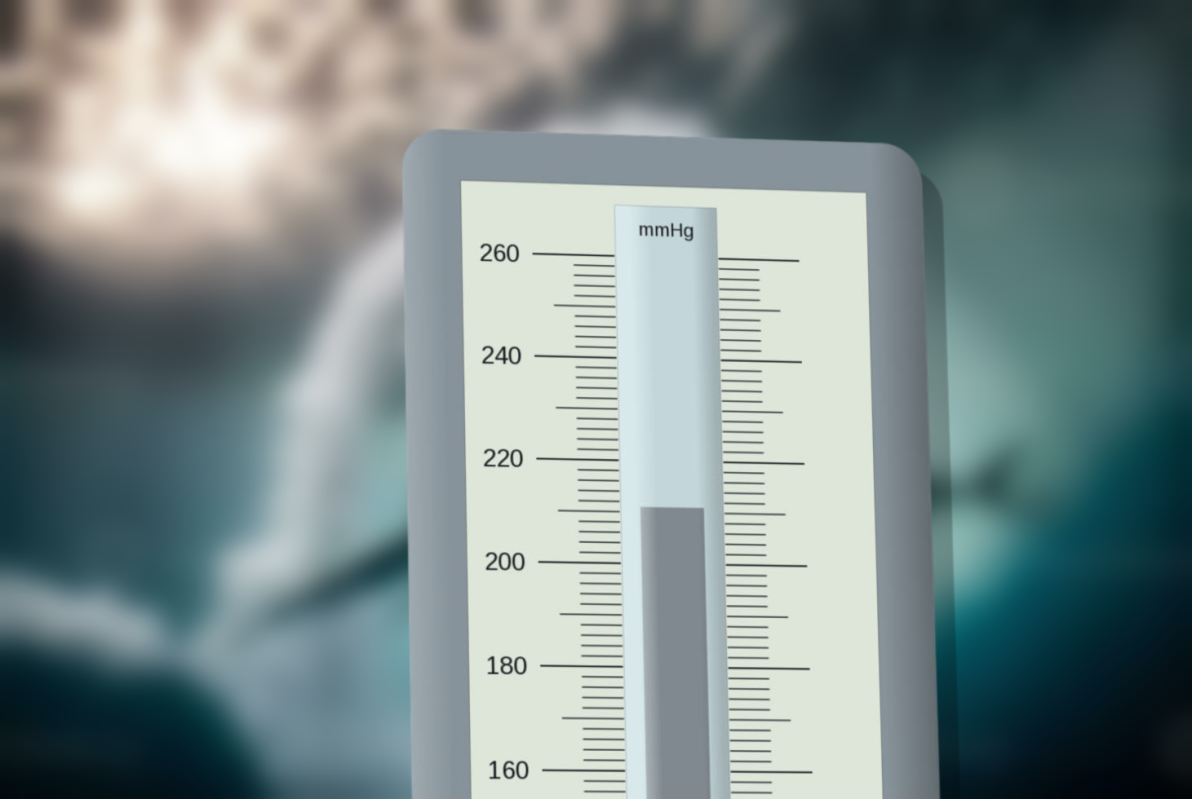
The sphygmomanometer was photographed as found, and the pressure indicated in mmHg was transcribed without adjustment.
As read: 211 mmHg
